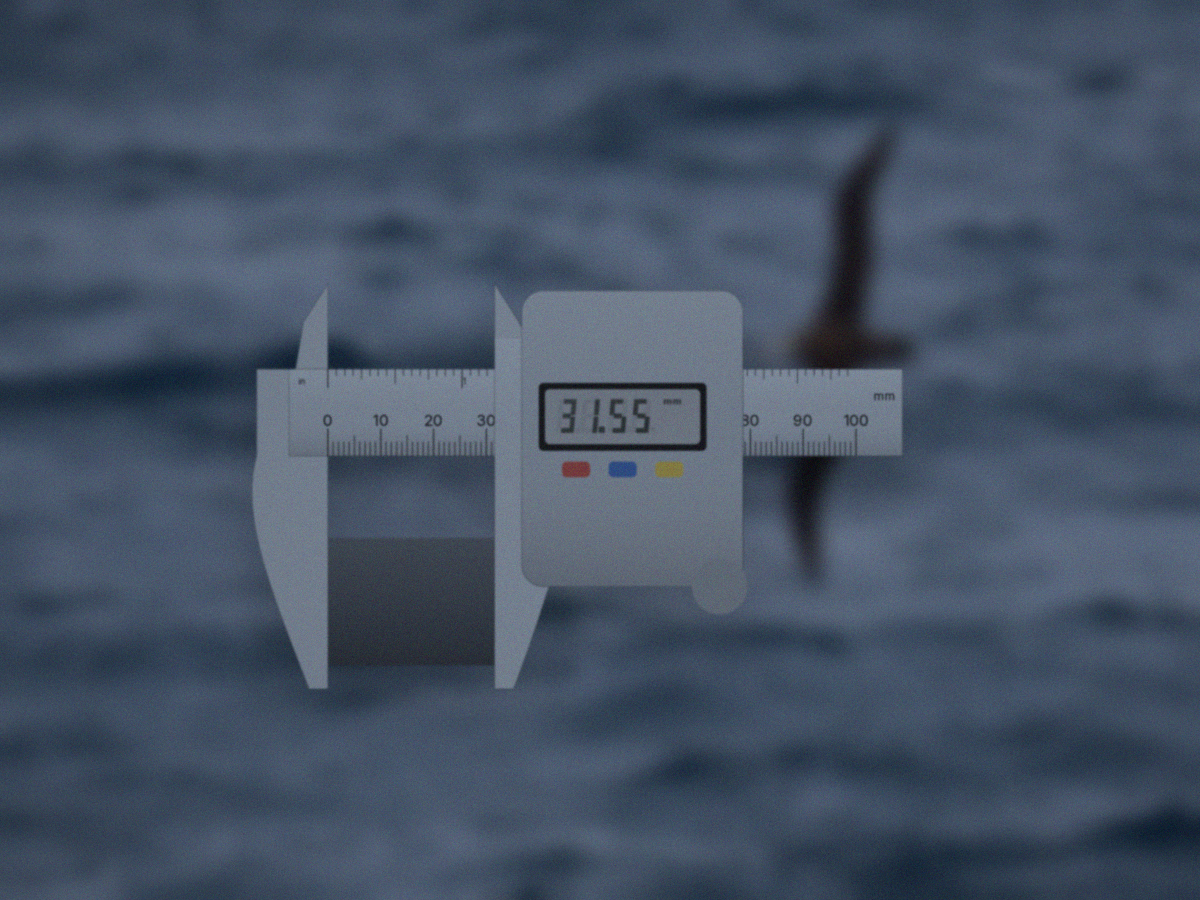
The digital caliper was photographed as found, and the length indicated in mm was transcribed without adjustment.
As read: 31.55 mm
